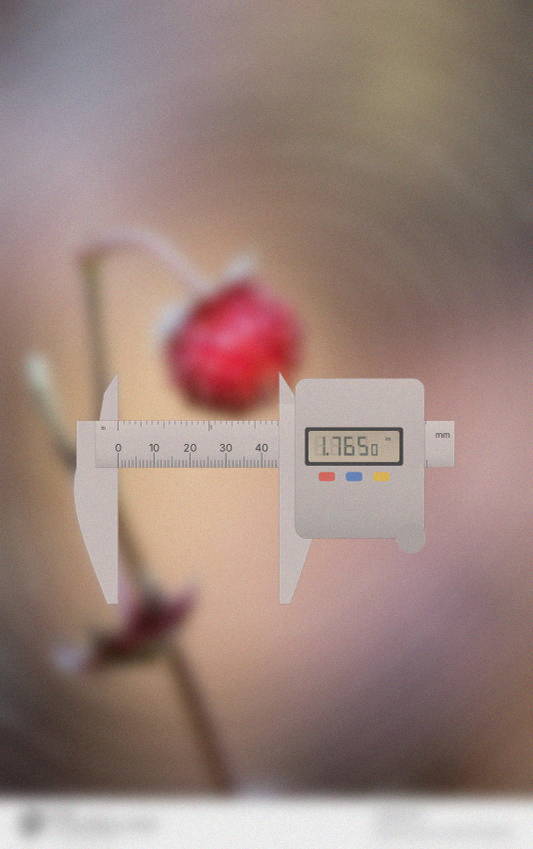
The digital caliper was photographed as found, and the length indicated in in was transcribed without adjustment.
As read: 1.7650 in
